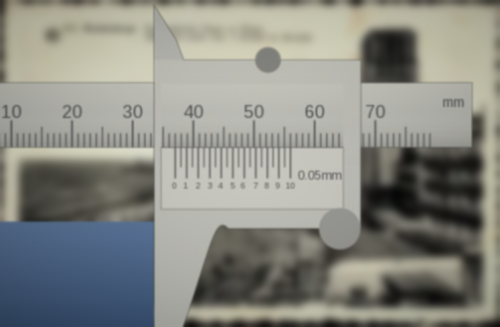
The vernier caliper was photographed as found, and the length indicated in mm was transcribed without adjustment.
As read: 37.0 mm
